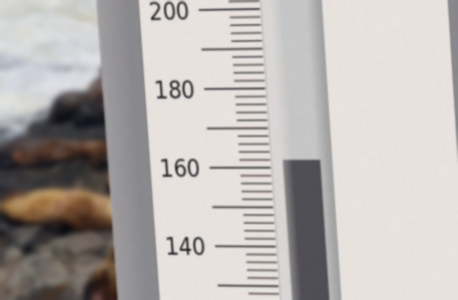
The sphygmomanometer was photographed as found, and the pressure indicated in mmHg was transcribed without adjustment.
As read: 162 mmHg
